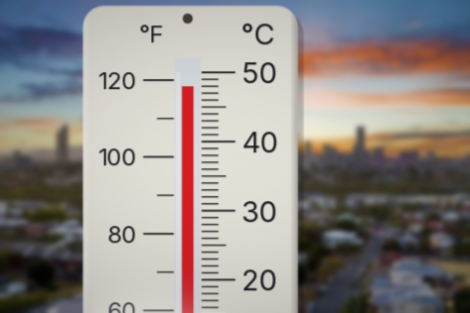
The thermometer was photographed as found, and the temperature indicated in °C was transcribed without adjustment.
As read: 48 °C
